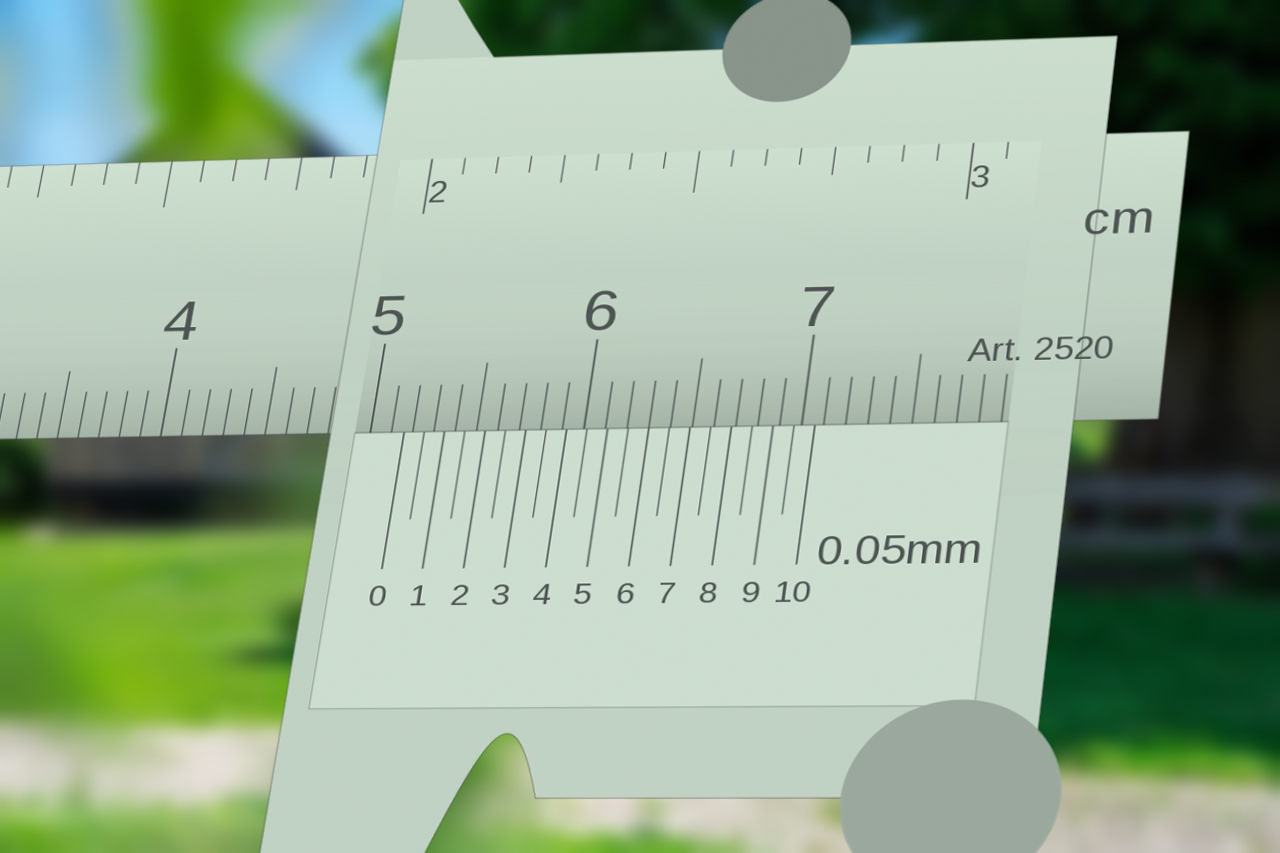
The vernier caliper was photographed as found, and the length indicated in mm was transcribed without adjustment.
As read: 51.6 mm
